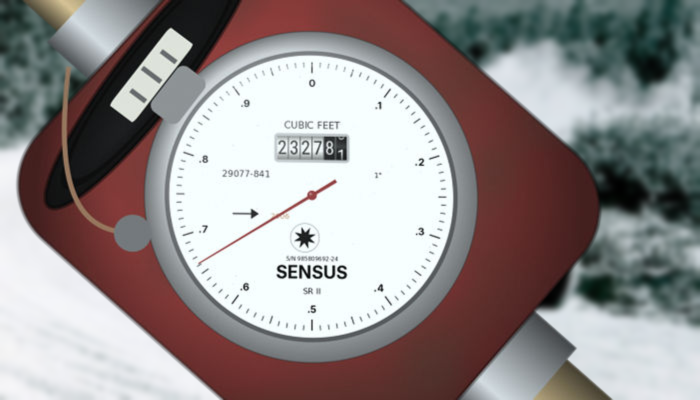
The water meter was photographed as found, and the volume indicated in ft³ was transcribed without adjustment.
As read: 232780.66 ft³
